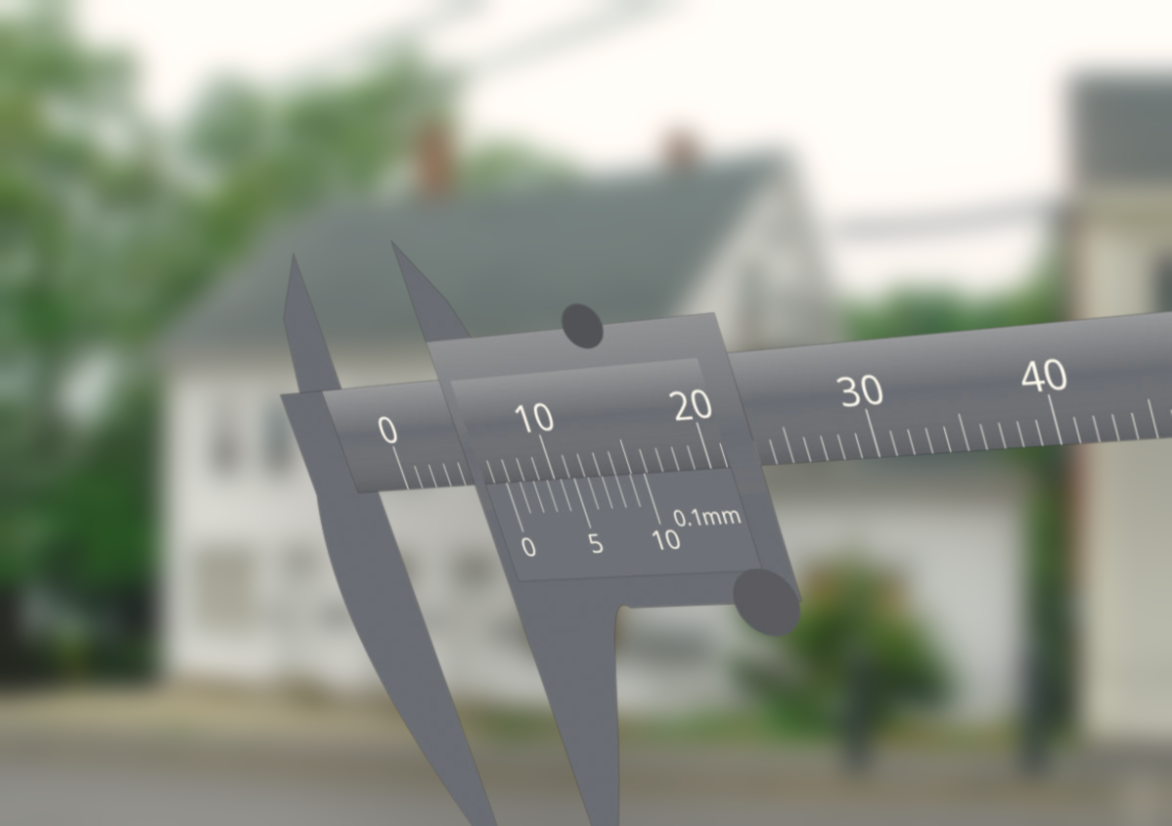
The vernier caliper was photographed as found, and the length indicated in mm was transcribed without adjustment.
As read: 6.8 mm
